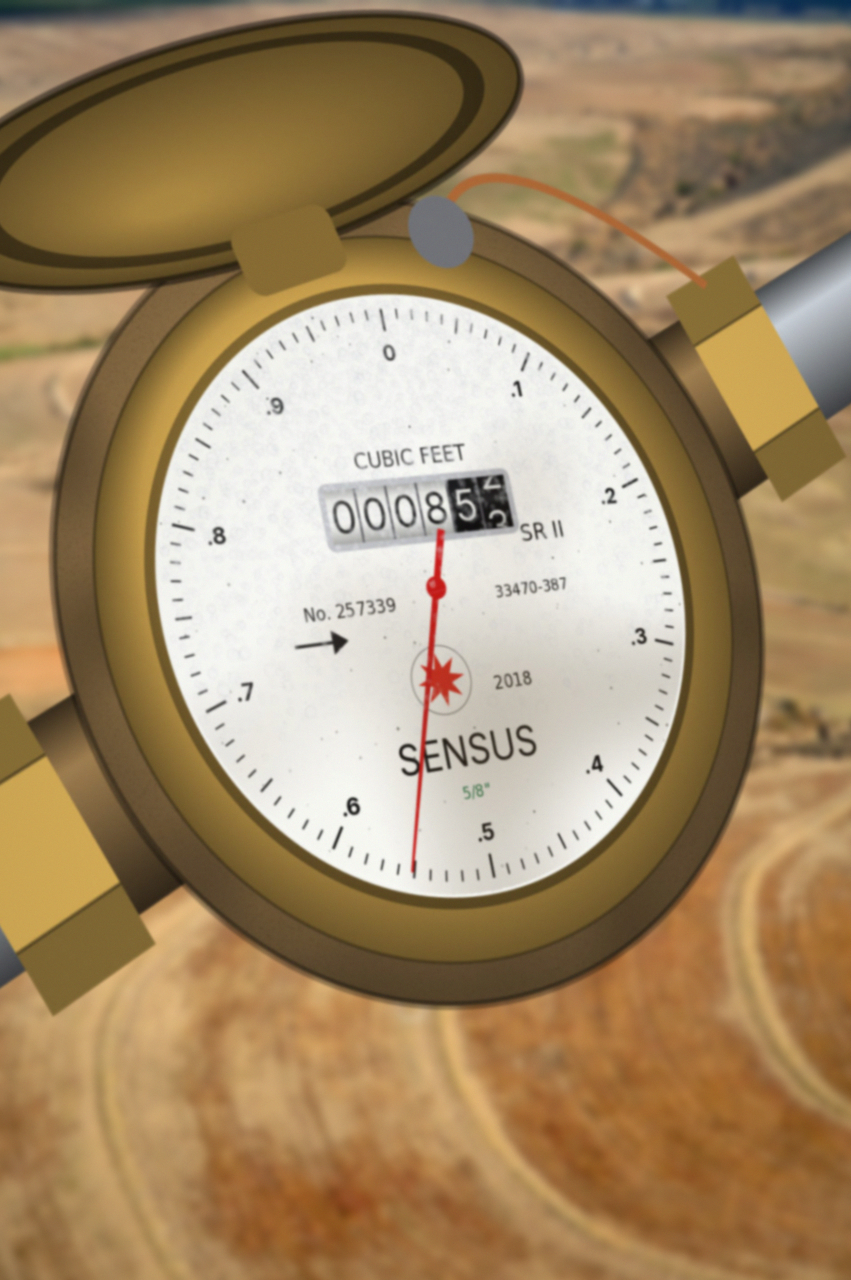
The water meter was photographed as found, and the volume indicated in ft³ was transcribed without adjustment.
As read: 852.55 ft³
